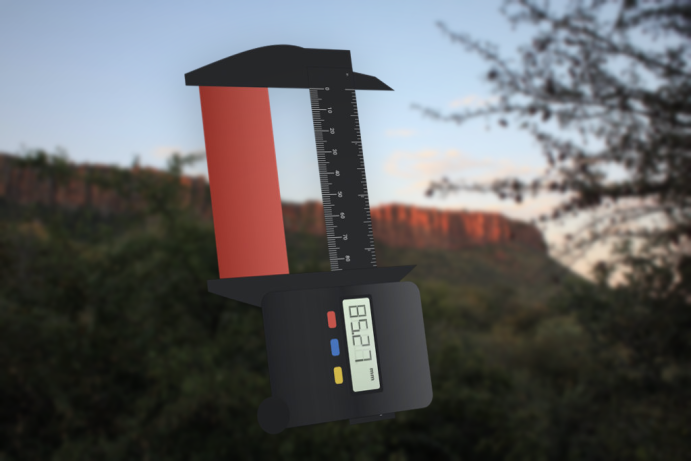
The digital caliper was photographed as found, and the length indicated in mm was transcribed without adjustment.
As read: 85.27 mm
